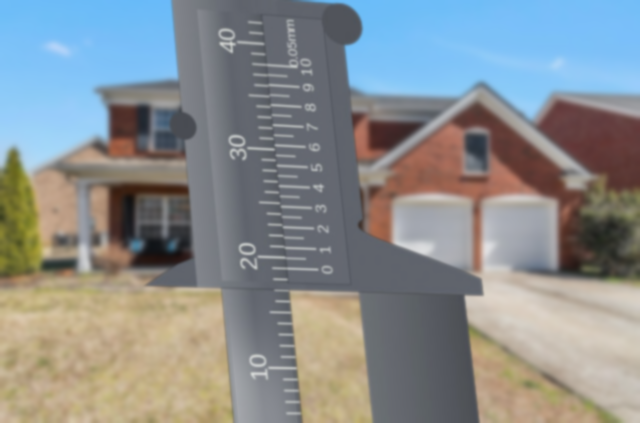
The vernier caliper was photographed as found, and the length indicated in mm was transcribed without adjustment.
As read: 19.0 mm
